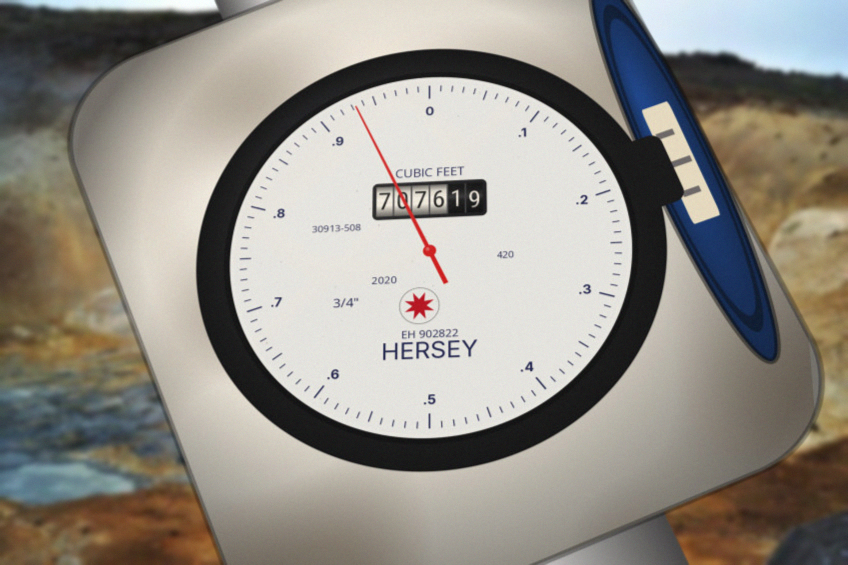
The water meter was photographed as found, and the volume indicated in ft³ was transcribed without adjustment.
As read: 707618.93 ft³
